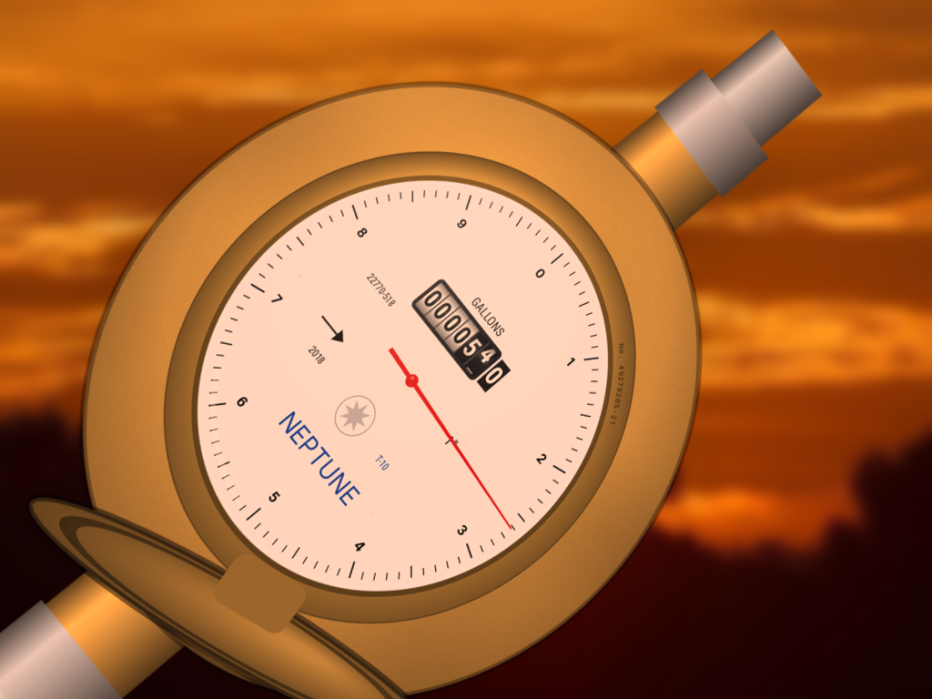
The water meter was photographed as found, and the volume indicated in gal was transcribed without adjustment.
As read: 542.6 gal
